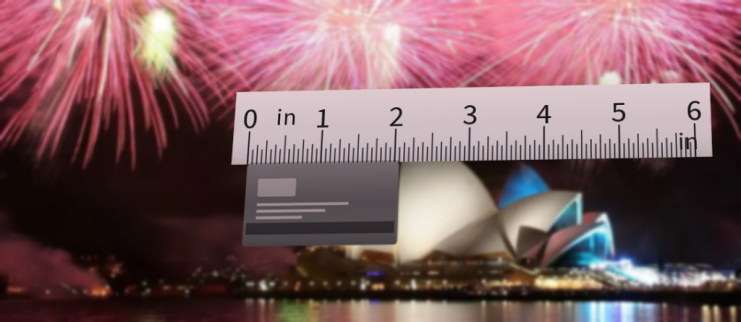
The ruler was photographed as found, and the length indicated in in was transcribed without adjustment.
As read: 2.0625 in
